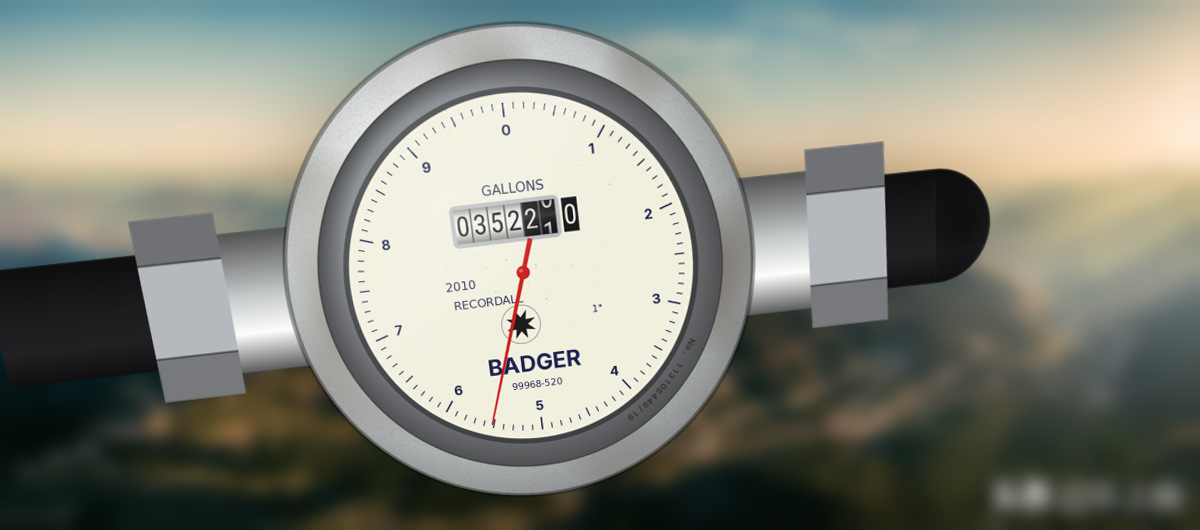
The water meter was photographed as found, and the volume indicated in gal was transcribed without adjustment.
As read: 352205.5 gal
